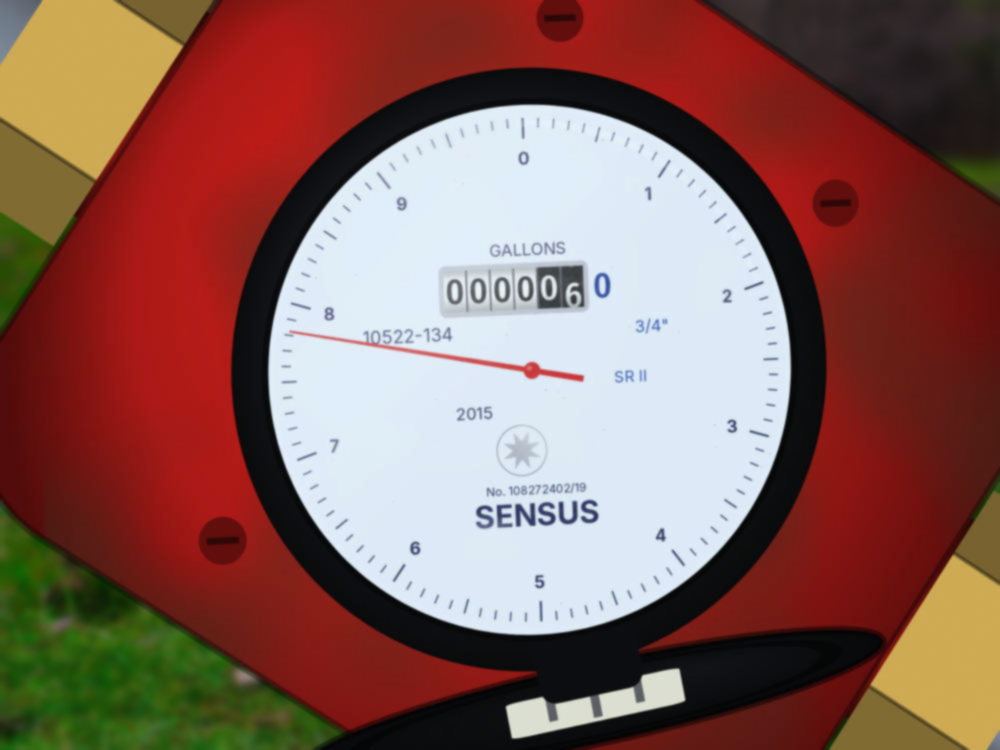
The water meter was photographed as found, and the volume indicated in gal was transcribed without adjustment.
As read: 57.8 gal
